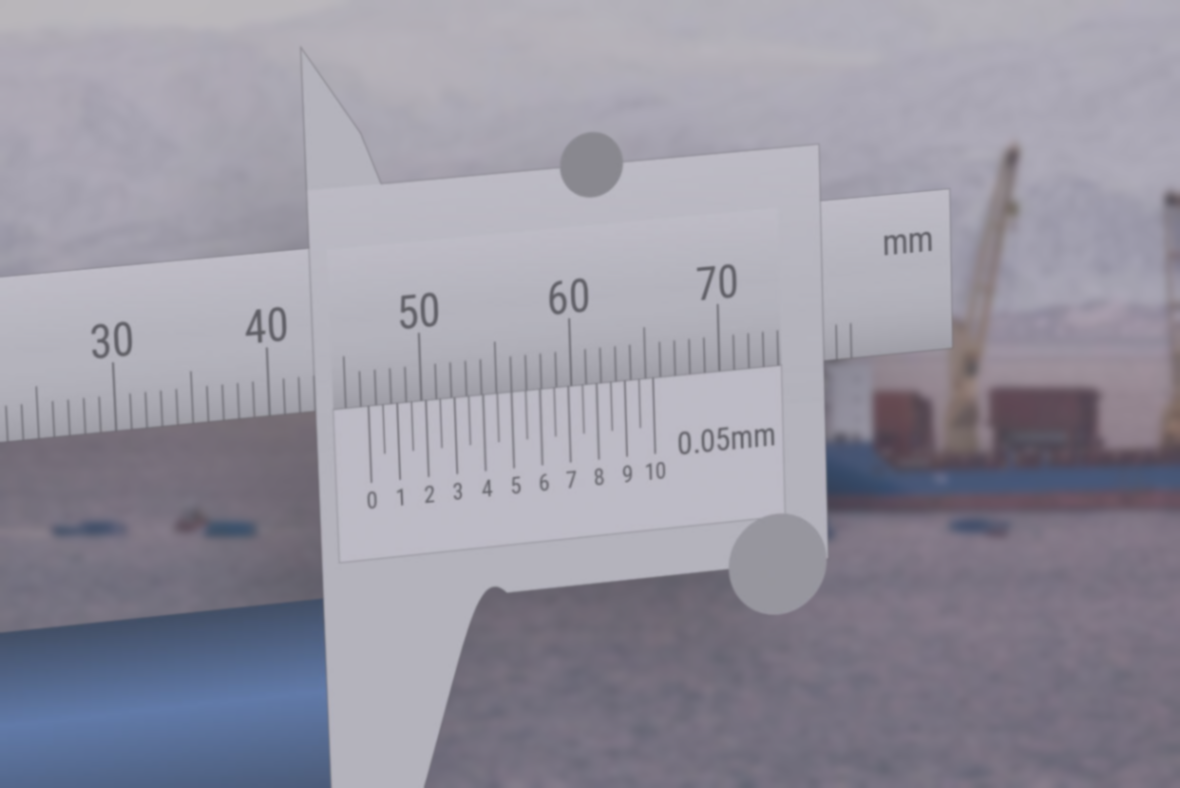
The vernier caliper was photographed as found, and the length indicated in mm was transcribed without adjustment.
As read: 46.5 mm
